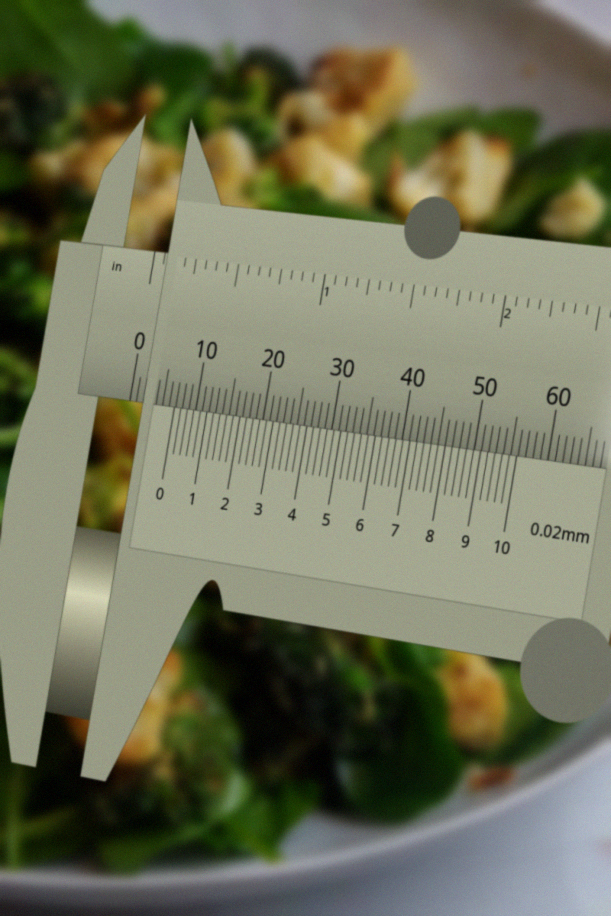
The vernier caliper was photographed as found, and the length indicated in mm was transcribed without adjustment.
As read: 6.8 mm
